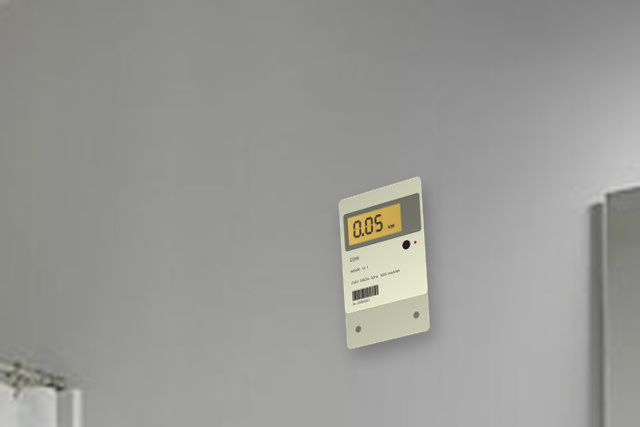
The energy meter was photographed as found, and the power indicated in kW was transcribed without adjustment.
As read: 0.05 kW
